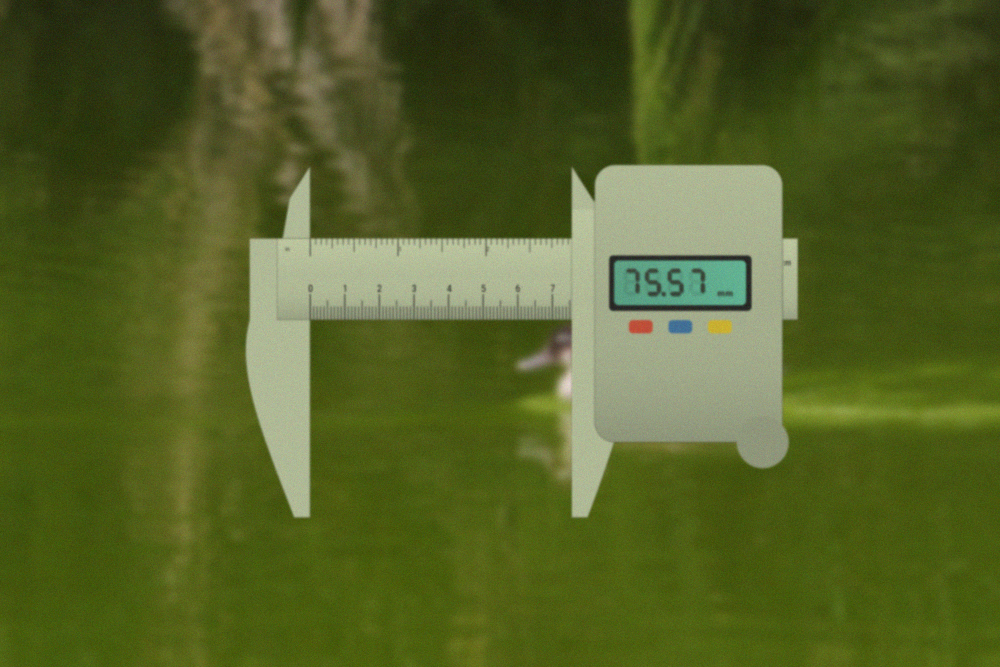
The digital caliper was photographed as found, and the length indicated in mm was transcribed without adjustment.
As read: 75.57 mm
